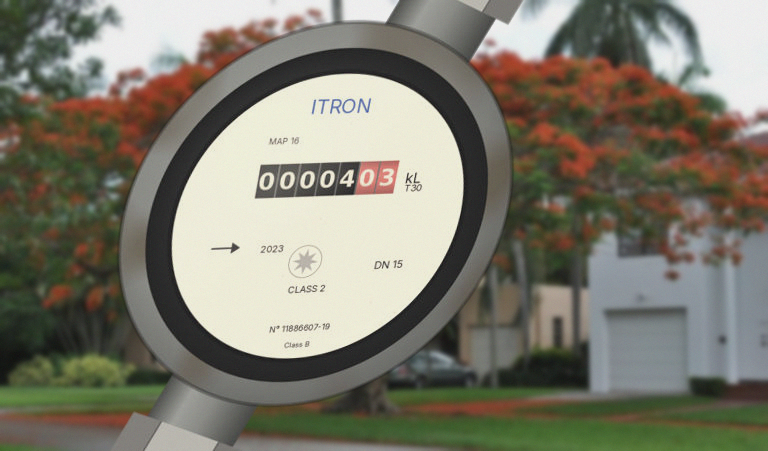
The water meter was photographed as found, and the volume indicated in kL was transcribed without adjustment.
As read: 4.03 kL
